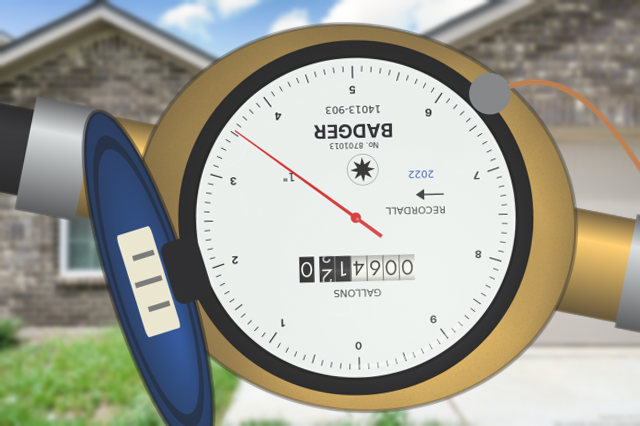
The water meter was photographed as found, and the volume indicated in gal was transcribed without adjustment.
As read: 64123.5 gal
